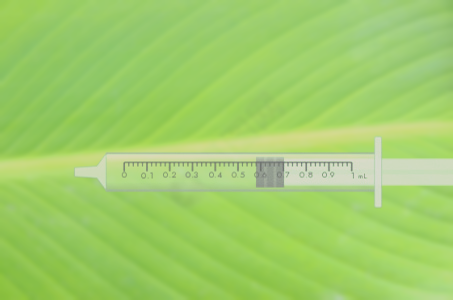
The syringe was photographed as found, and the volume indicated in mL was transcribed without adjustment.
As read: 0.58 mL
